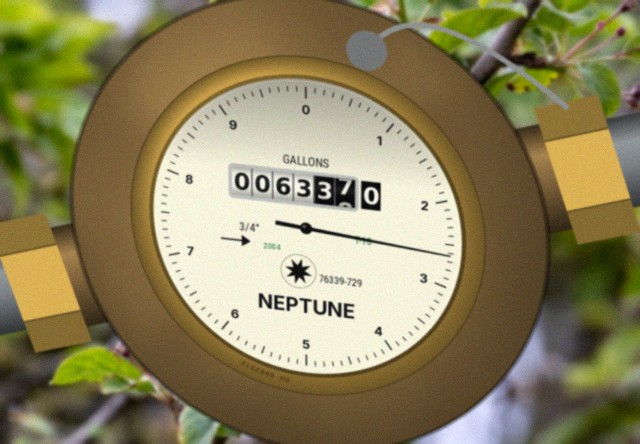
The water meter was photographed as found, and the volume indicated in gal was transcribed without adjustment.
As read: 63372.6 gal
